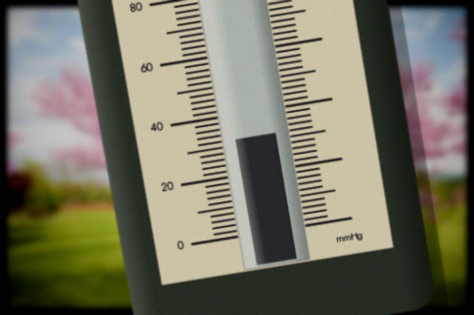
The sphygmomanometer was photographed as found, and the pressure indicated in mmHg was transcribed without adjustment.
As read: 32 mmHg
